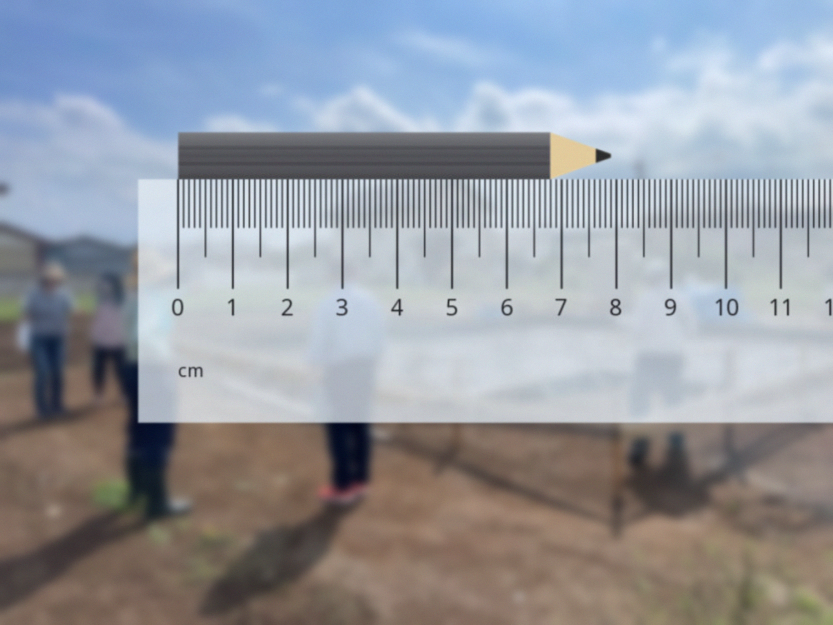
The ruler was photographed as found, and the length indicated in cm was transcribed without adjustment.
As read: 7.9 cm
